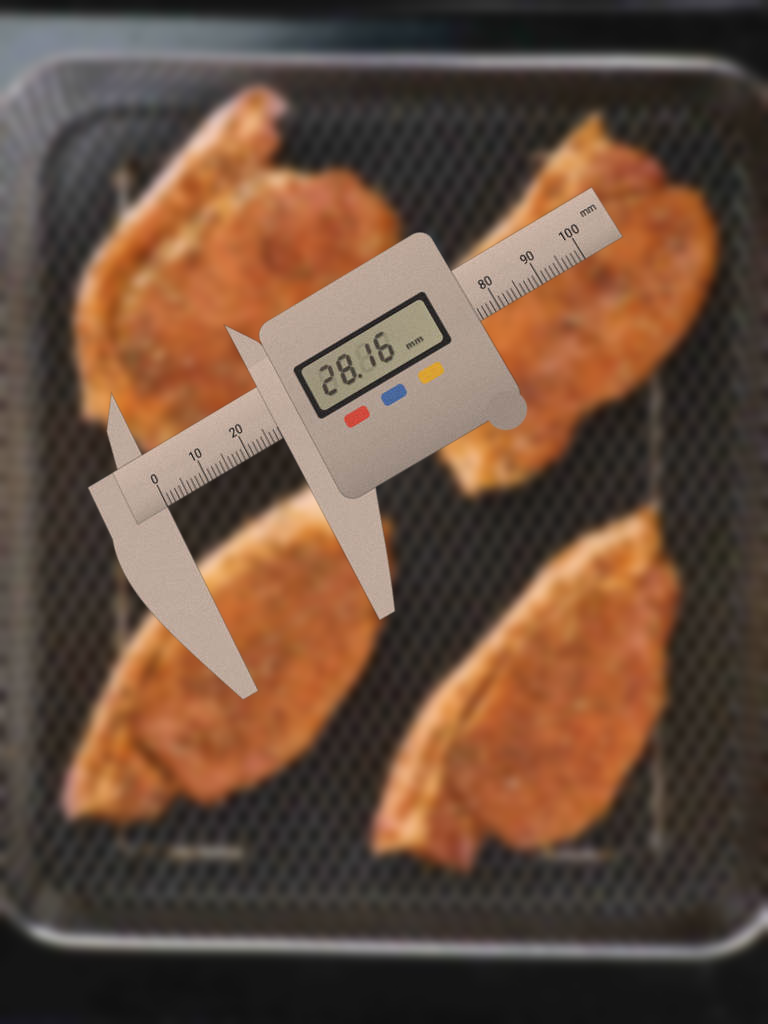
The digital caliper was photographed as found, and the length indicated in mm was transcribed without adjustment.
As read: 28.16 mm
